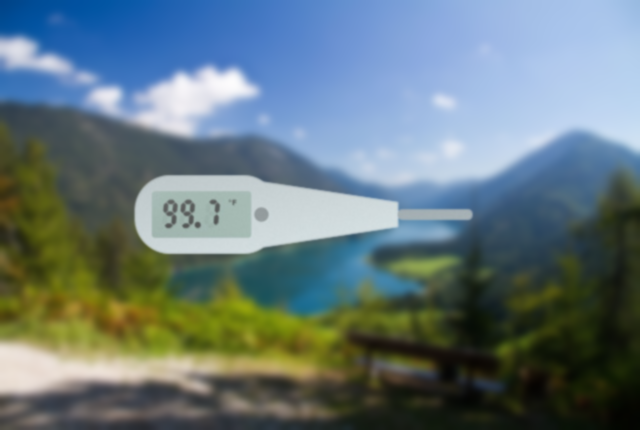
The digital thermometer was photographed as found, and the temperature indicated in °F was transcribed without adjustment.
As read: 99.7 °F
